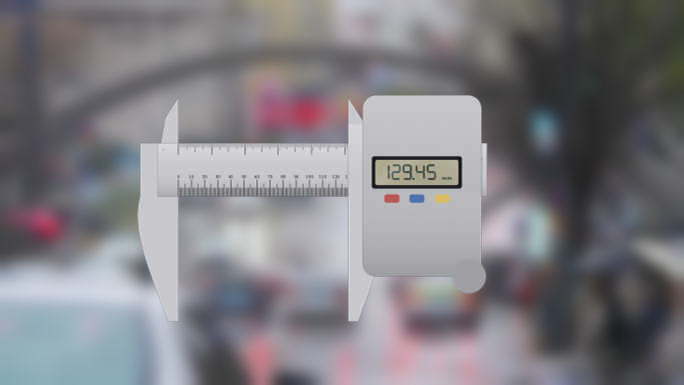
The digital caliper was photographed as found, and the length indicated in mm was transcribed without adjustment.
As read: 129.45 mm
